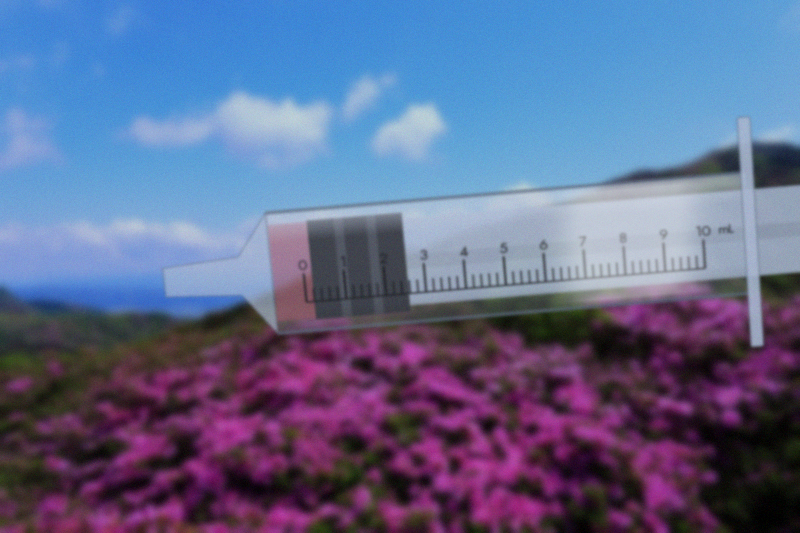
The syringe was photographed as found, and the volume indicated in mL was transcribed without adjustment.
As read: 0.2 mL
